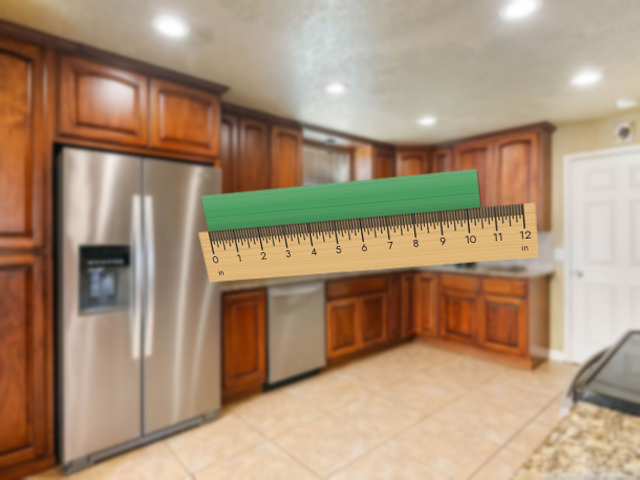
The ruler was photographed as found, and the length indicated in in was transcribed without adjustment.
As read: 10.5 in
